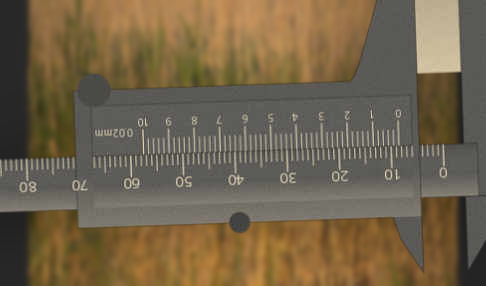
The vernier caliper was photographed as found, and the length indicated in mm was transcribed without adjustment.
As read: 8.5 mm
